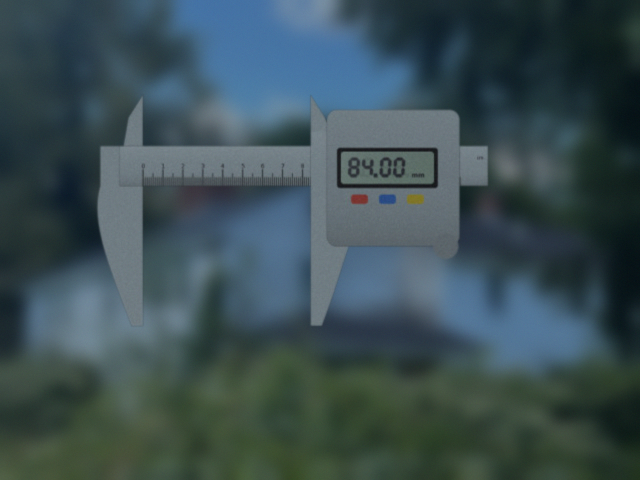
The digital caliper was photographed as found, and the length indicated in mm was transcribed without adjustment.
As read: 84.00 mm
